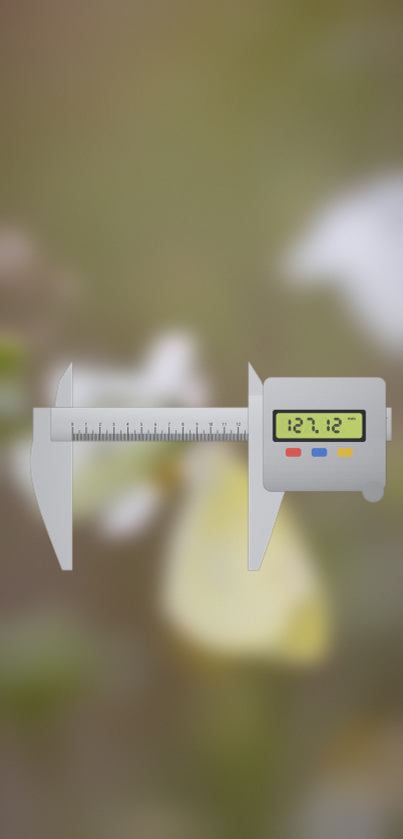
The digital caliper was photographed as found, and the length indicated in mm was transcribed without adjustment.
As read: 127.12 mm
